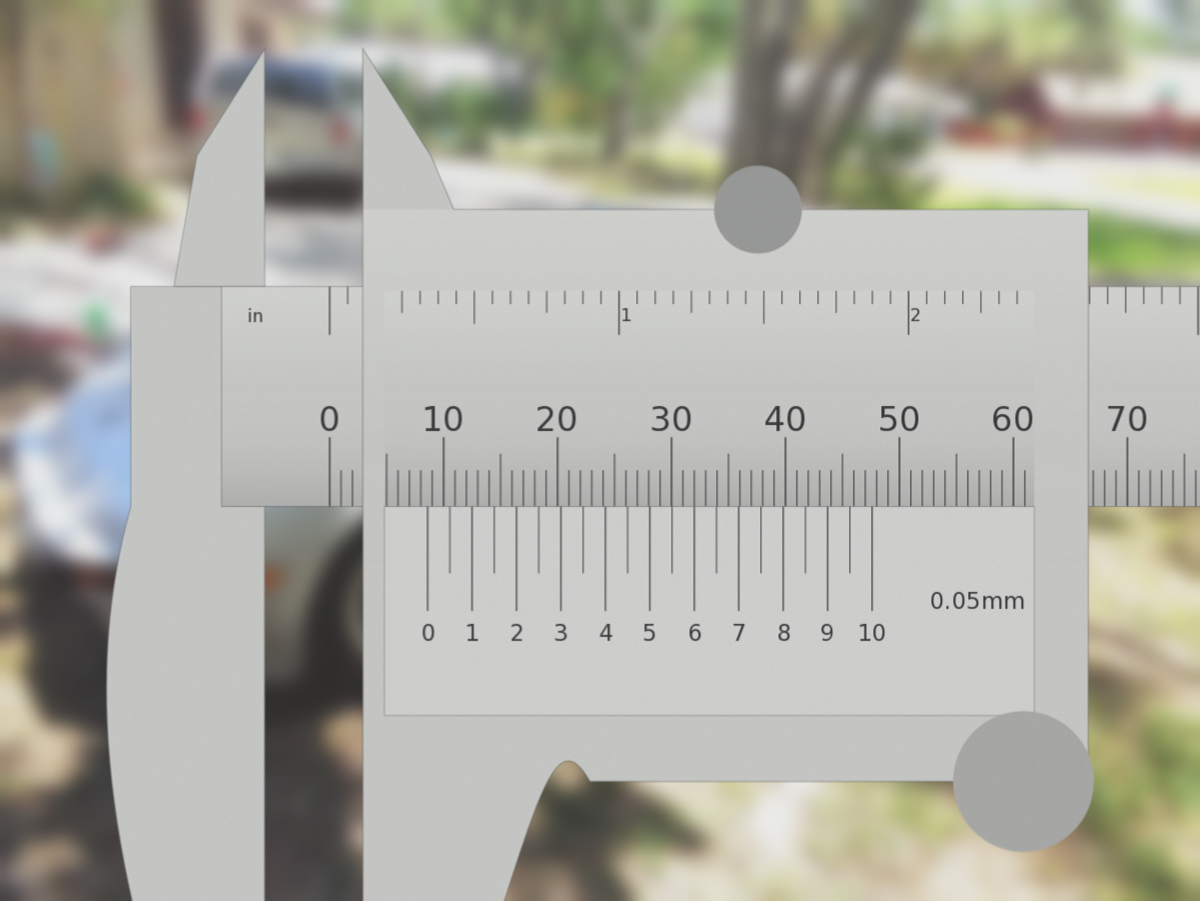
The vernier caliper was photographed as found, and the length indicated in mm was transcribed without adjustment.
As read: 8.6 mm
